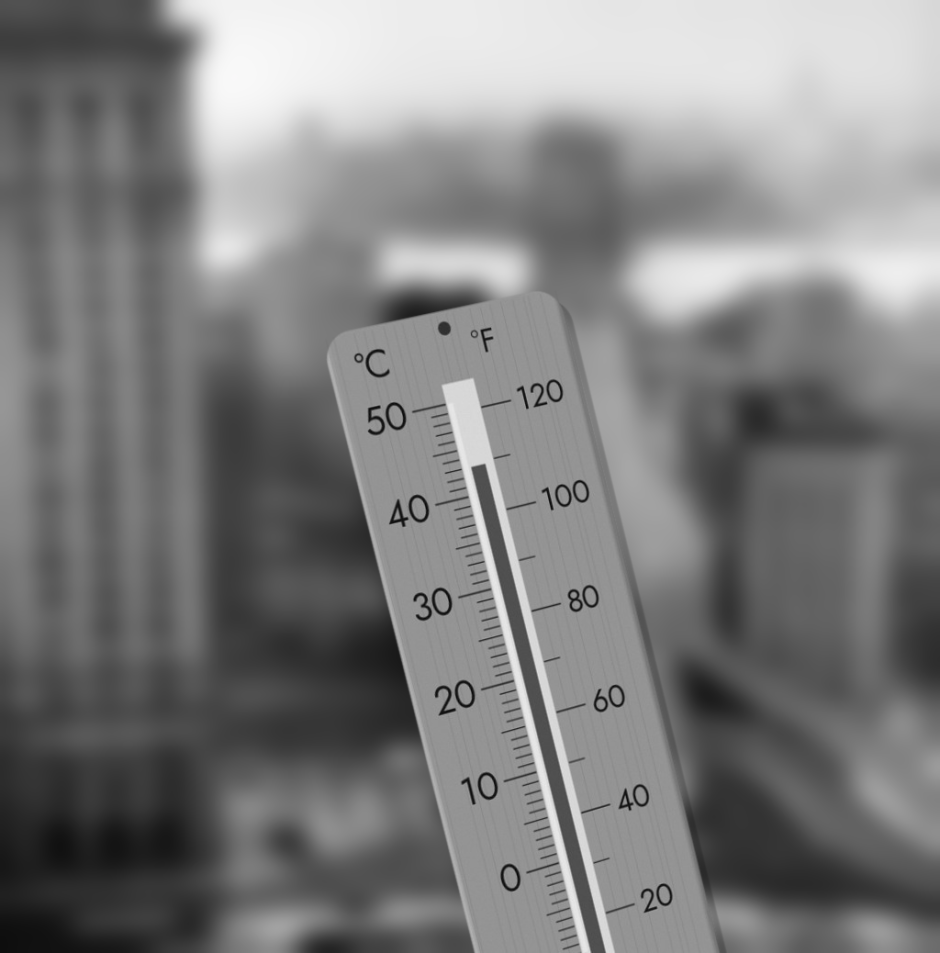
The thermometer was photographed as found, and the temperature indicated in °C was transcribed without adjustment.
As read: 43 °C
